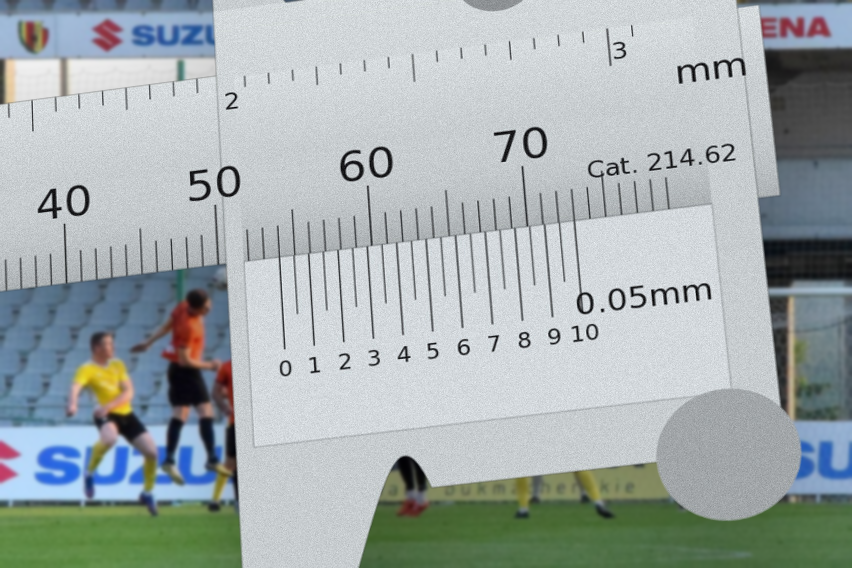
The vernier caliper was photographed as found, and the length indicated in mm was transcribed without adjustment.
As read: 54.0 mm
